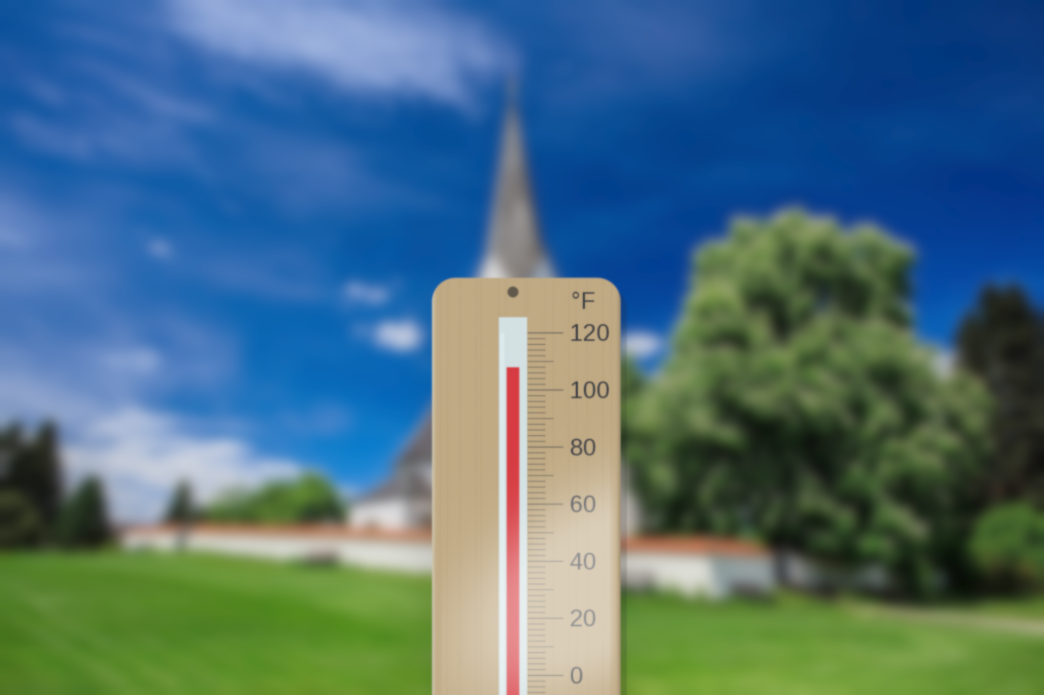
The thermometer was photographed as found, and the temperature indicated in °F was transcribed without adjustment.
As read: 108 °F
